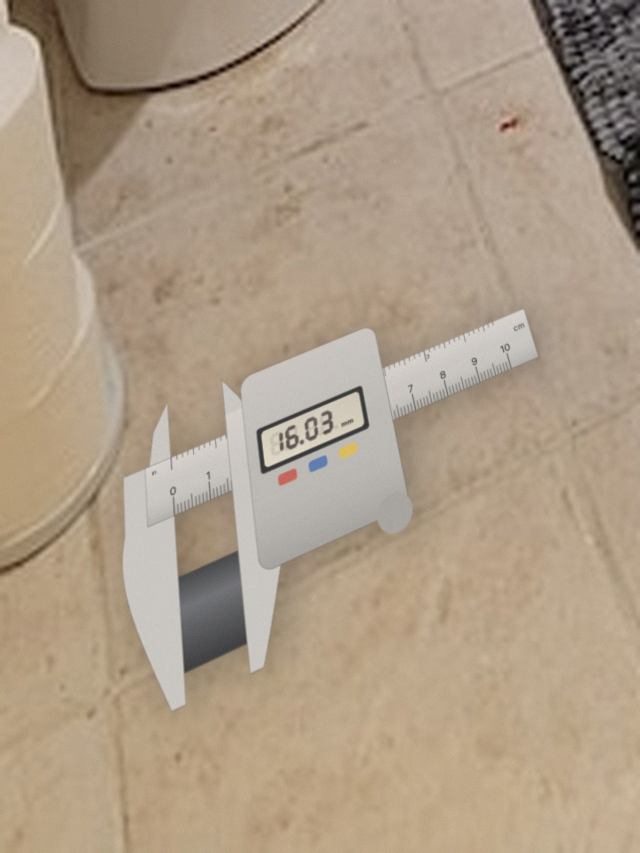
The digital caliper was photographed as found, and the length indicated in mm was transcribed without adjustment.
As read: 16.03 mm
